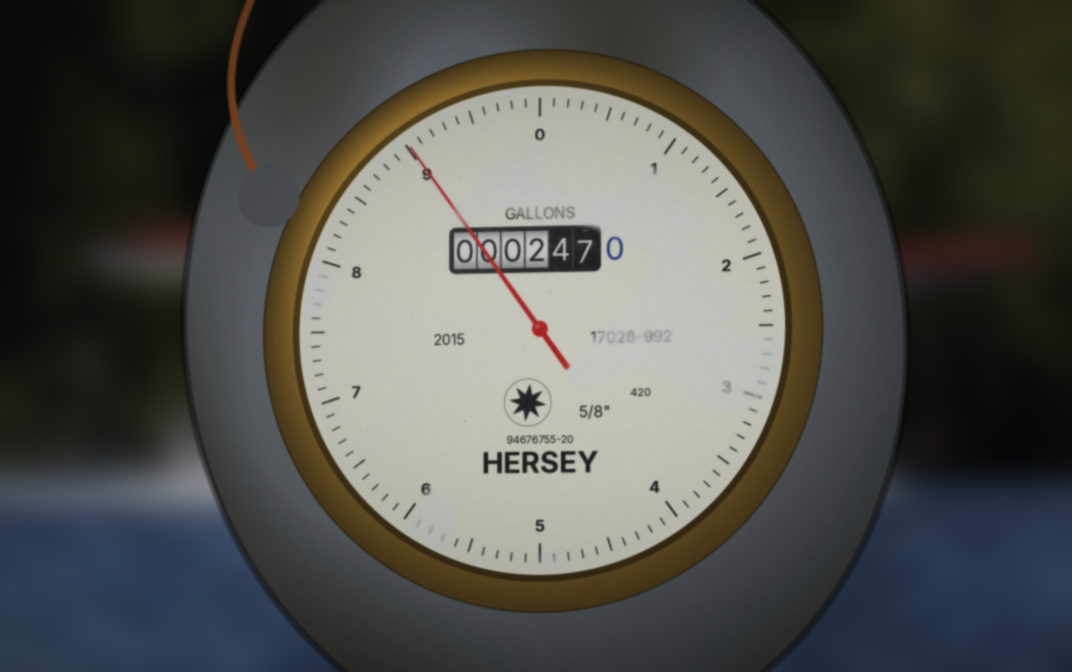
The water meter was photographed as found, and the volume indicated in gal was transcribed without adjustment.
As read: 2469.0 gal
